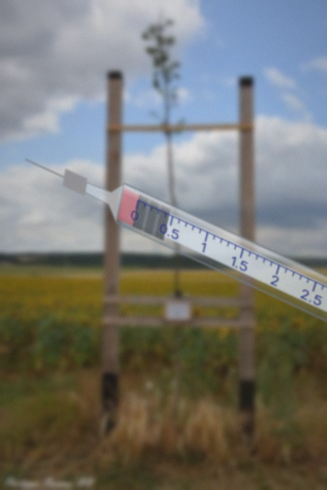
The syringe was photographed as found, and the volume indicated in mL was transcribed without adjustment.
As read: 0 mL
